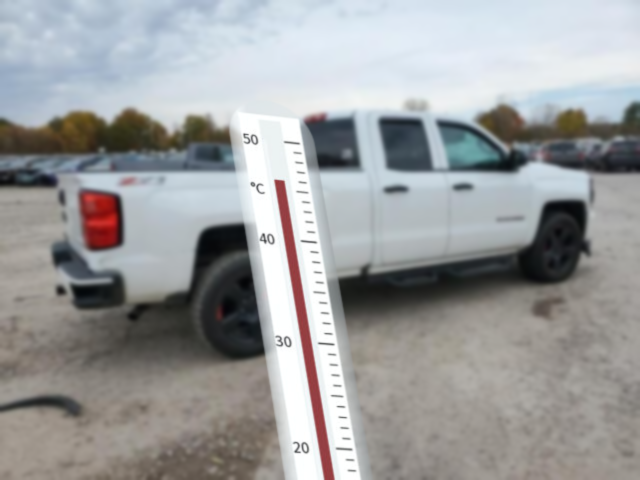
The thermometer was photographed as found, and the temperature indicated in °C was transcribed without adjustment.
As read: 46 °C
